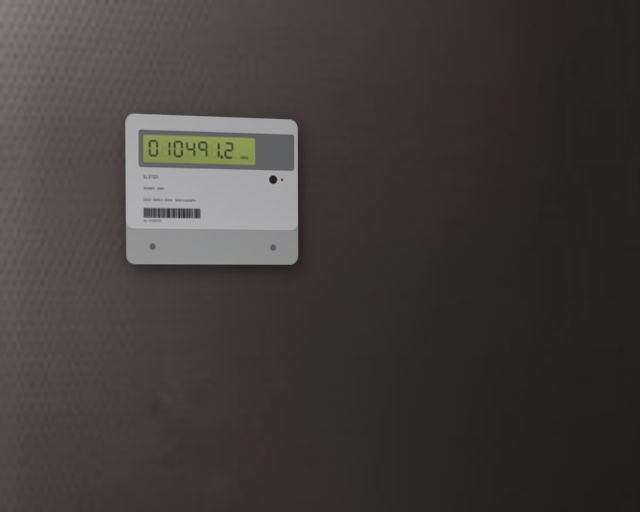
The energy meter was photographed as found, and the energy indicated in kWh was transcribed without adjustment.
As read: 10491.2 kWh
